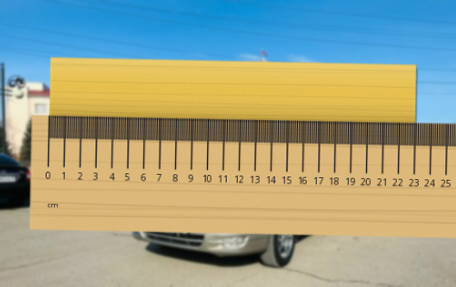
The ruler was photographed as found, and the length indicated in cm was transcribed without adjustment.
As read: 23 cm
